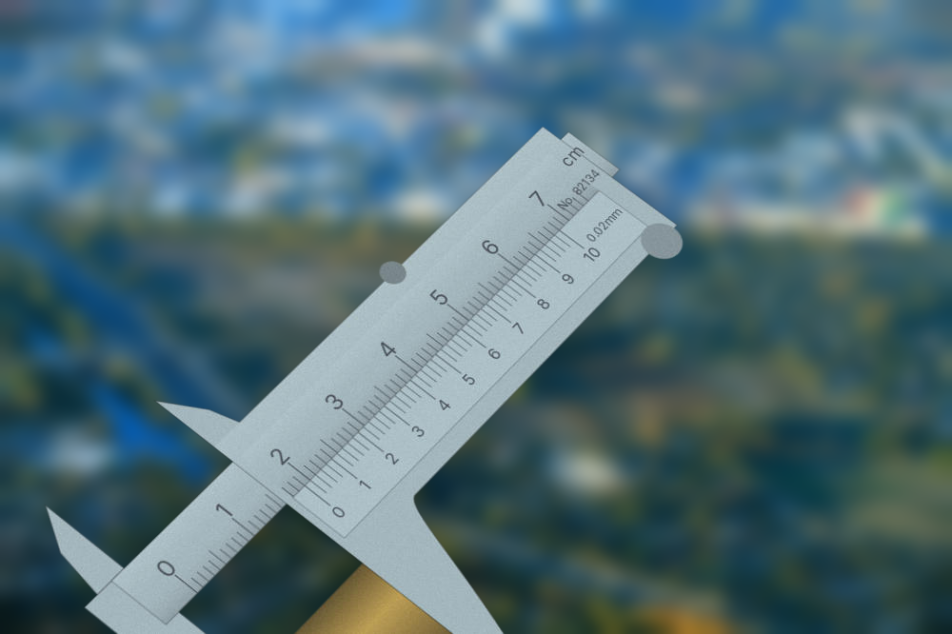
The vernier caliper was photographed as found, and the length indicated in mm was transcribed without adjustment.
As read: 19.0 mm
